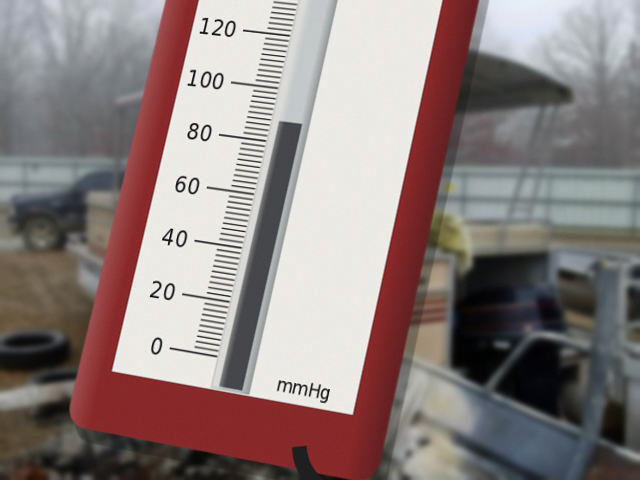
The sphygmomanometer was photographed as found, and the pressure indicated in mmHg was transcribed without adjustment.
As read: 88 mmHg
